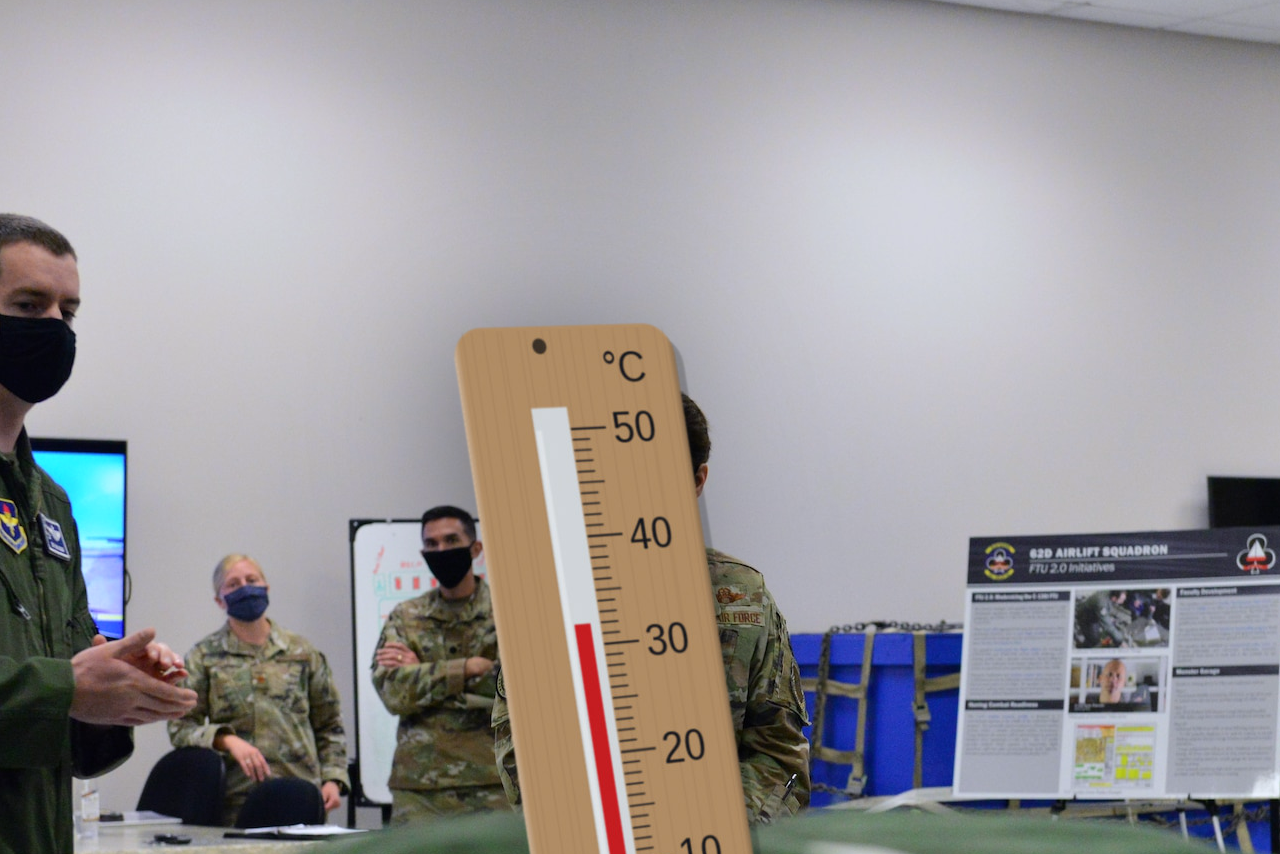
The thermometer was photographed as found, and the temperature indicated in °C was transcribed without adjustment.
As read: 32 °C
